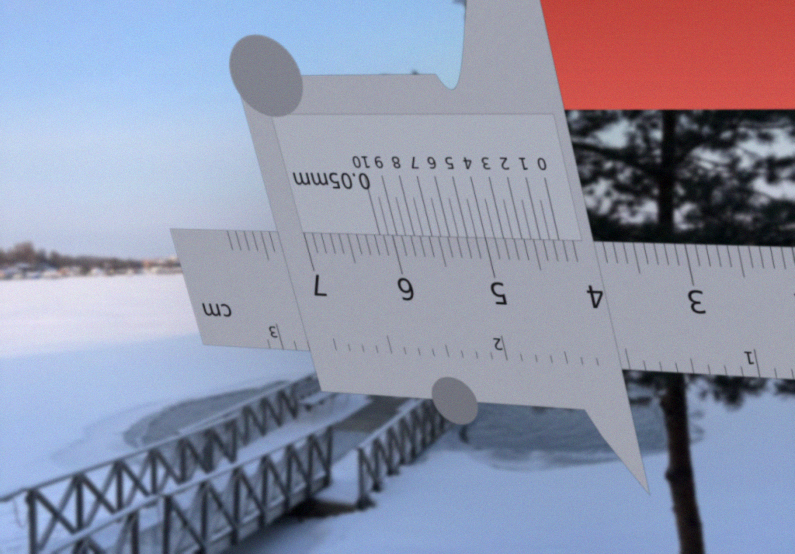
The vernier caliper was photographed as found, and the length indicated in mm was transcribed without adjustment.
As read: 42.4 mm
